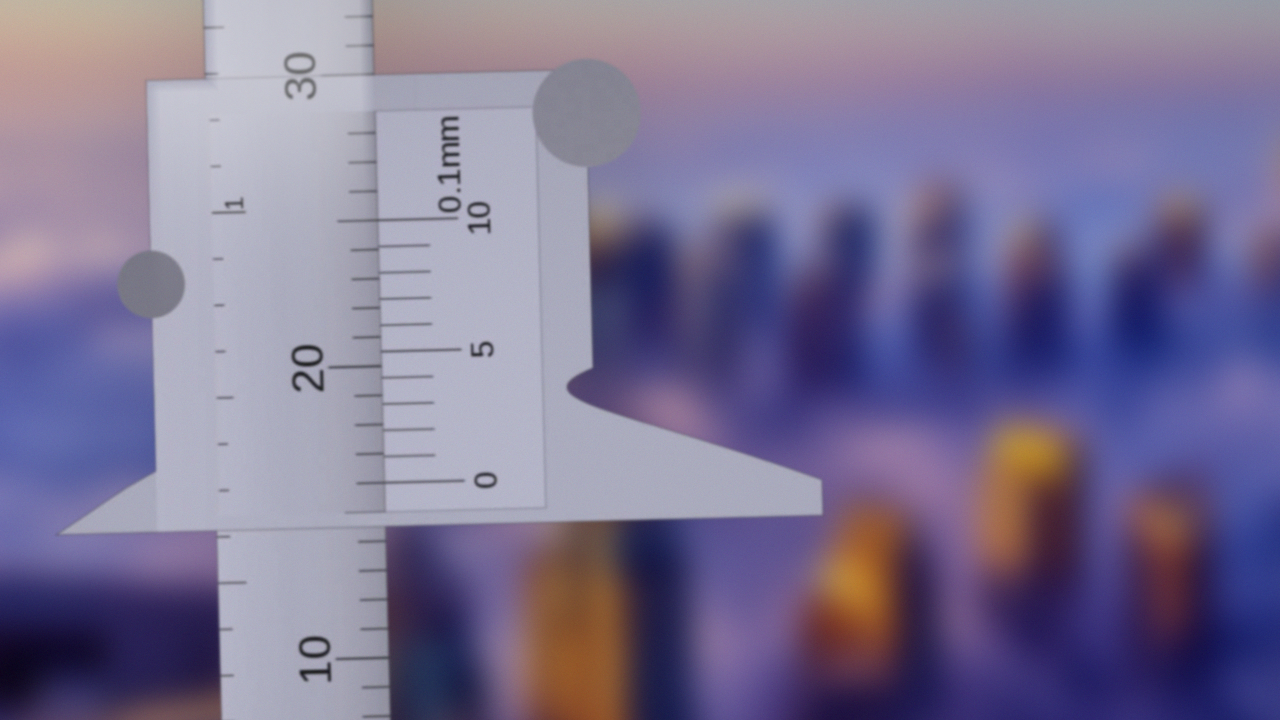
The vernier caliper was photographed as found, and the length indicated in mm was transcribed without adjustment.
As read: 16.0 mm
